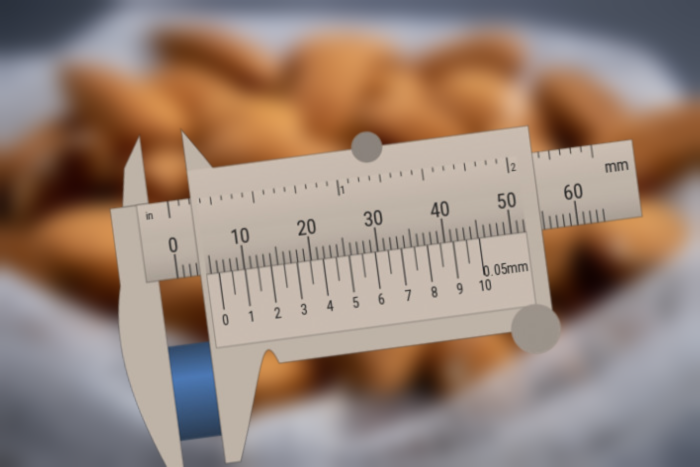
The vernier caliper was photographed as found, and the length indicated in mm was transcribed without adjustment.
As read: 6.2 mm
